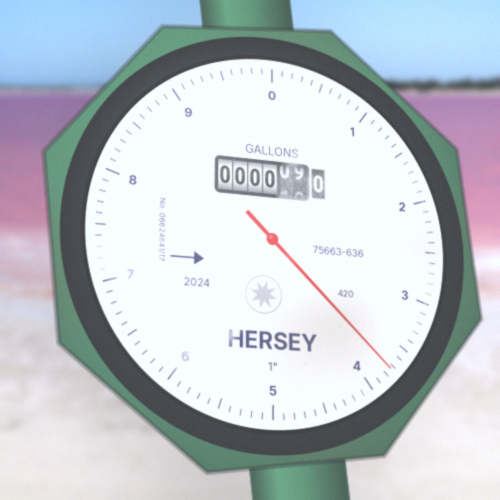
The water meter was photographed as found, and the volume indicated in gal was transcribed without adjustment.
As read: 93.7 gal
